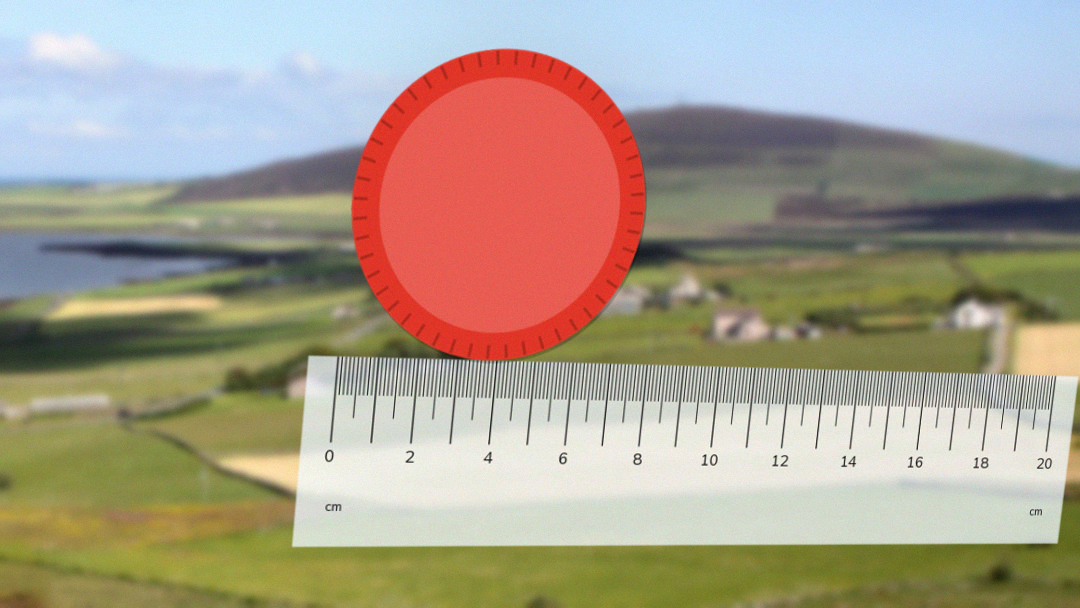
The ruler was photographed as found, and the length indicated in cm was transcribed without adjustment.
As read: 7.5 cm
